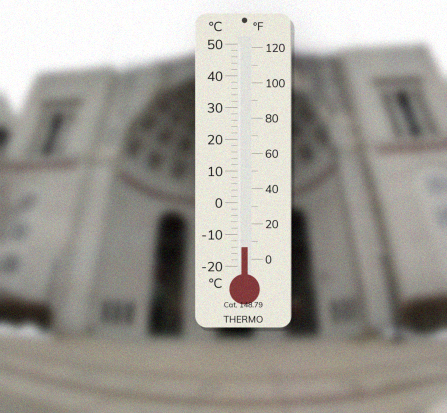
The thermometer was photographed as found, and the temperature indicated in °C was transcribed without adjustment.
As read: -14 °C
